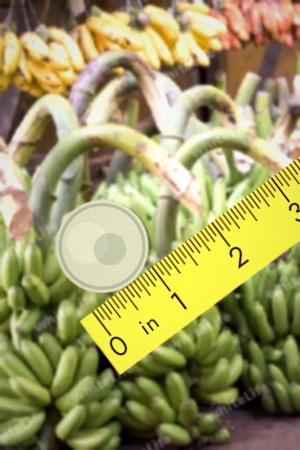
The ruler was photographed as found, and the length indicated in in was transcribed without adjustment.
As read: 1.25 in
